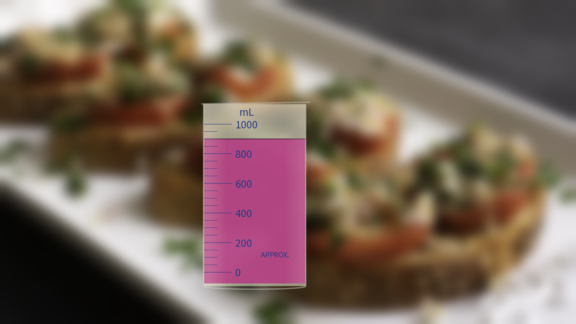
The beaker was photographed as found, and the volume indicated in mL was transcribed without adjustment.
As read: 900 mL
